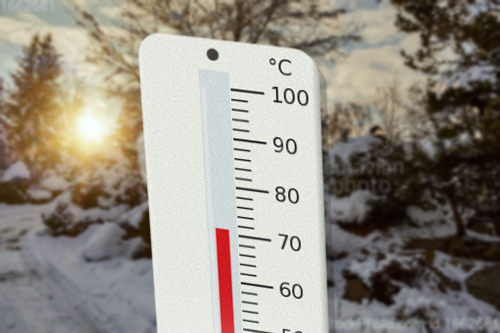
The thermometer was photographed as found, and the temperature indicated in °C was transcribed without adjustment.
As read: 71 °C
